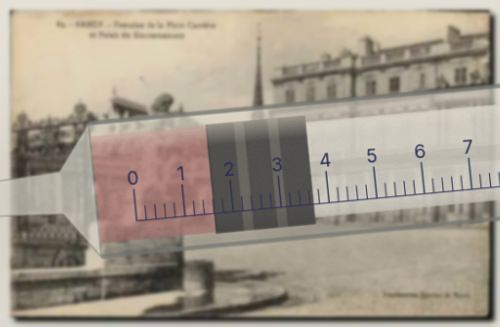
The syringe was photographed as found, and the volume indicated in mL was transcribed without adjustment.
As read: 1.6 mL
